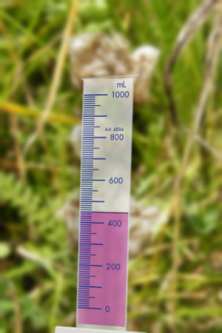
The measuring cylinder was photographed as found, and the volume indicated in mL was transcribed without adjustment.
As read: 450 mL
